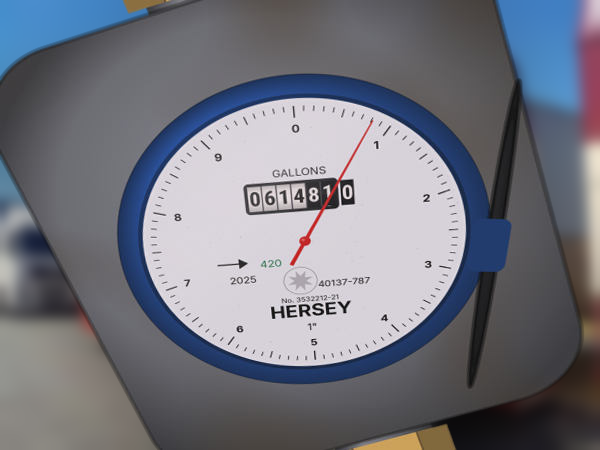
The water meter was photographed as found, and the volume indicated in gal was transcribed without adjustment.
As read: 614810.8 gal
